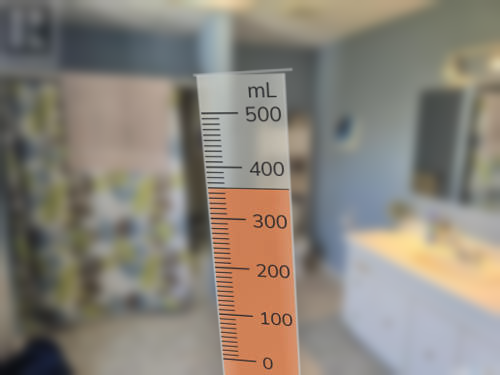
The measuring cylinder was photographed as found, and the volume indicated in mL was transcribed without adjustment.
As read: 360 mL
